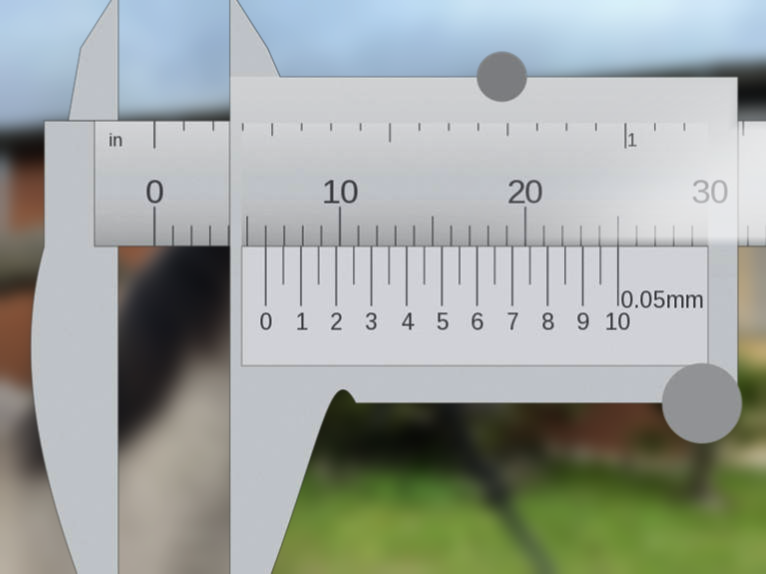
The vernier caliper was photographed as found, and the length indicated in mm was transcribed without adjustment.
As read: 6.0 mm
